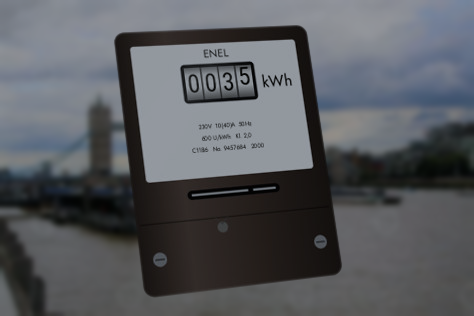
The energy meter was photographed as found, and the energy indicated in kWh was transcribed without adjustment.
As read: 35 kWh
